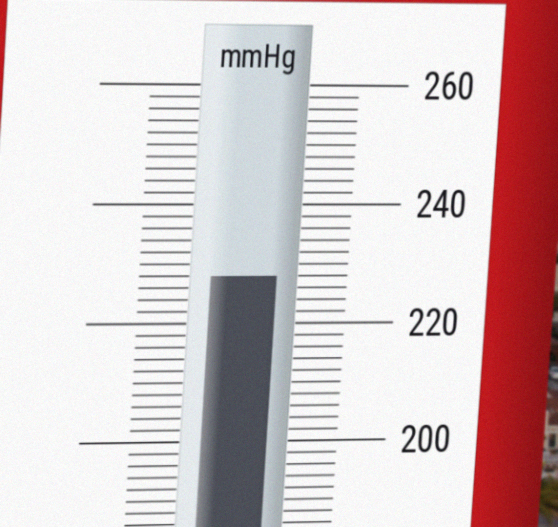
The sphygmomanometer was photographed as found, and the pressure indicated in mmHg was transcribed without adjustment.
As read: 228 mmHg
